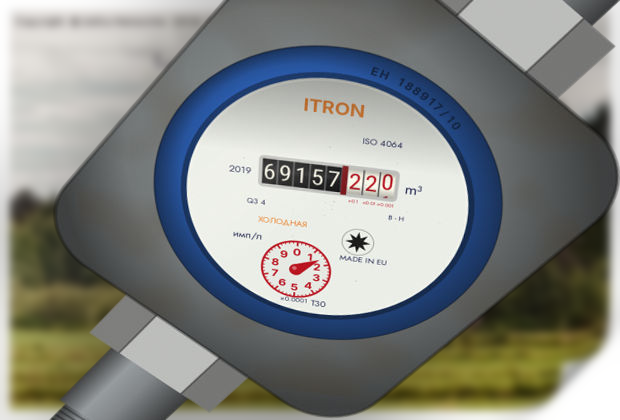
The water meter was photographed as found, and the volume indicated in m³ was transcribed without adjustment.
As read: 69157.2201 m³
